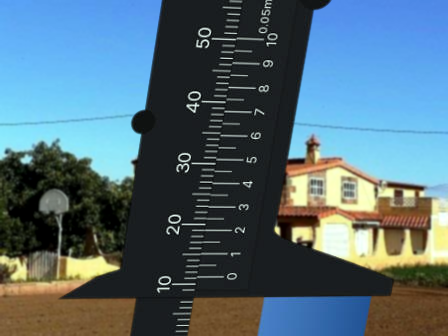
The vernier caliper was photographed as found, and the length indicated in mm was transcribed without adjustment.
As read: 11.2 mm
